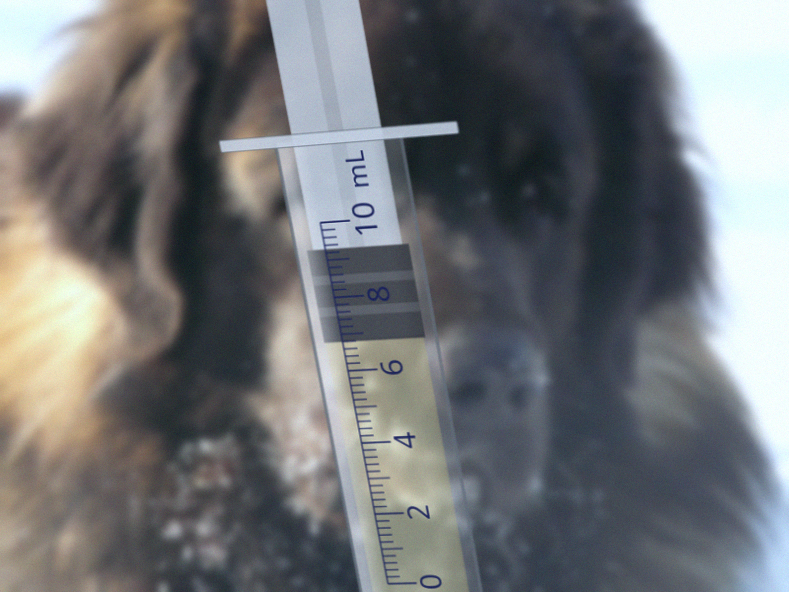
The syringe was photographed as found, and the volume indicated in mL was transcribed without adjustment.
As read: 6.8 mL
